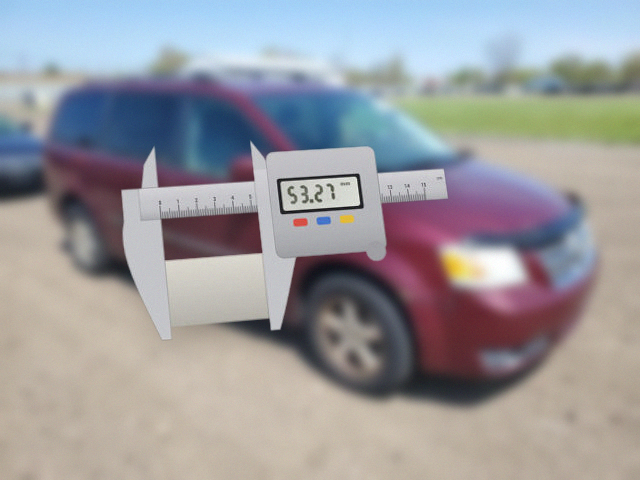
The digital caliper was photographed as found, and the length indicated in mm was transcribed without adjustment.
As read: 53.27 mm
